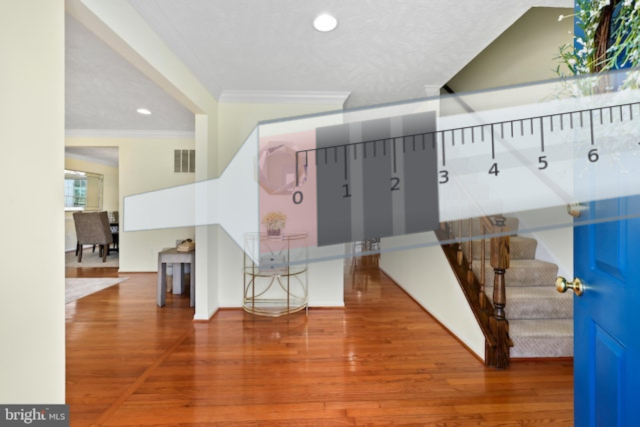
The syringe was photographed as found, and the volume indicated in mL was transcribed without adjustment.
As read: 0.4 mL
